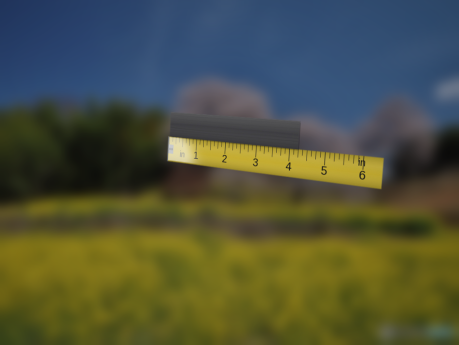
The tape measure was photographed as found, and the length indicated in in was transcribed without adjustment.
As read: 4.25 in
